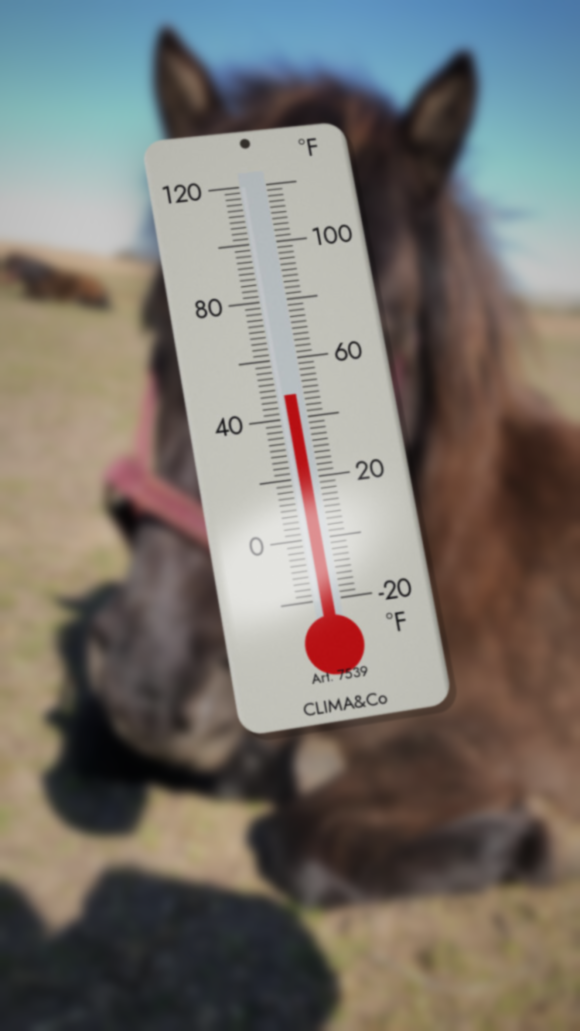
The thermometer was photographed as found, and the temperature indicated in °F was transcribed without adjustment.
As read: 48 °F
